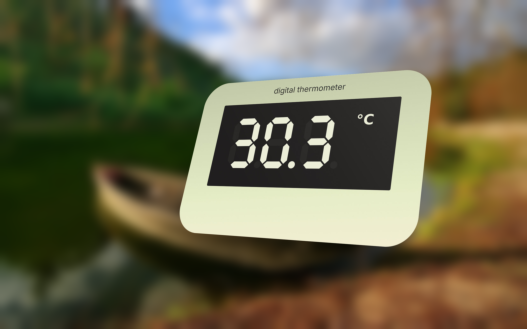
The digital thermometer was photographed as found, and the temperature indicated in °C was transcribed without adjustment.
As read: 30.3 °C
